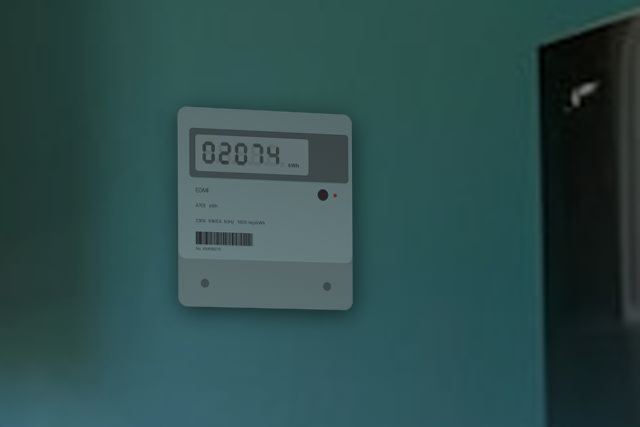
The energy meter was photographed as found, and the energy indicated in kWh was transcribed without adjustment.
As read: 2074 kWh
